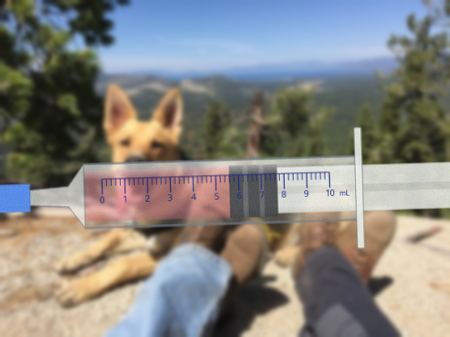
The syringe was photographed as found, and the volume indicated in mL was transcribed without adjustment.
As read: 5.6 mL
